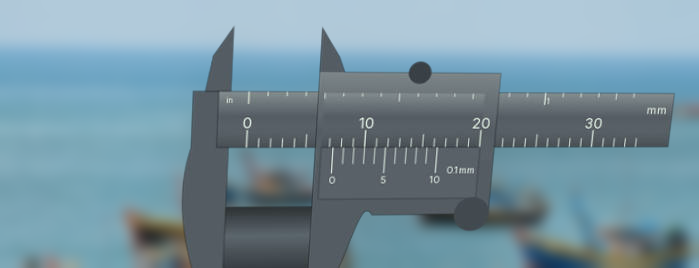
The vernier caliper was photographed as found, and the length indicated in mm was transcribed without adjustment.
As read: 7.3 mm
